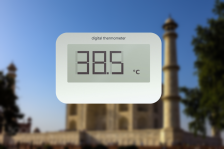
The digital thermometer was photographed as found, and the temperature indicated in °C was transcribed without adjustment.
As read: 38.5 °C
